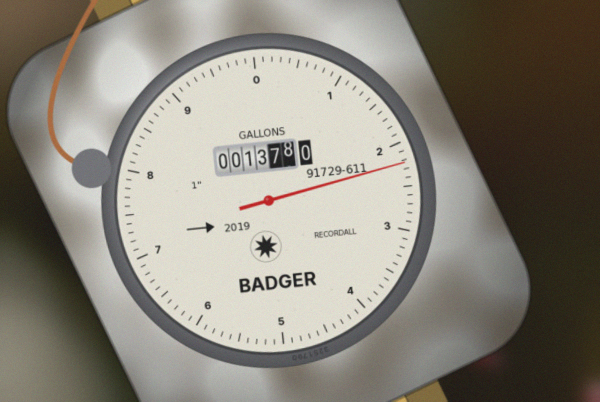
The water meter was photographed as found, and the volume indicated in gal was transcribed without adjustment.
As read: 13782.2 gal
